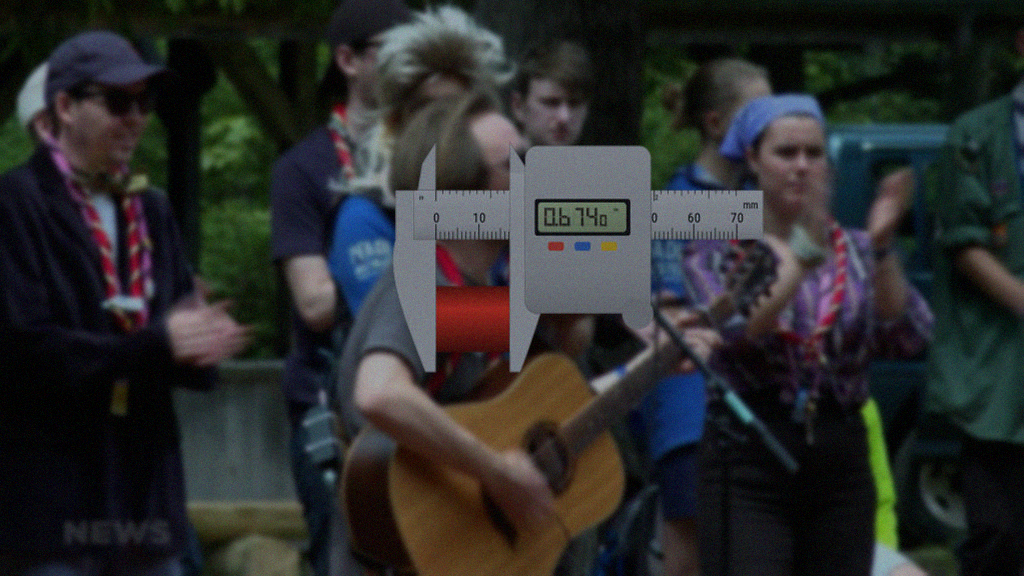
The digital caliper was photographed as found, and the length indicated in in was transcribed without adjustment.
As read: 0.6740 in
